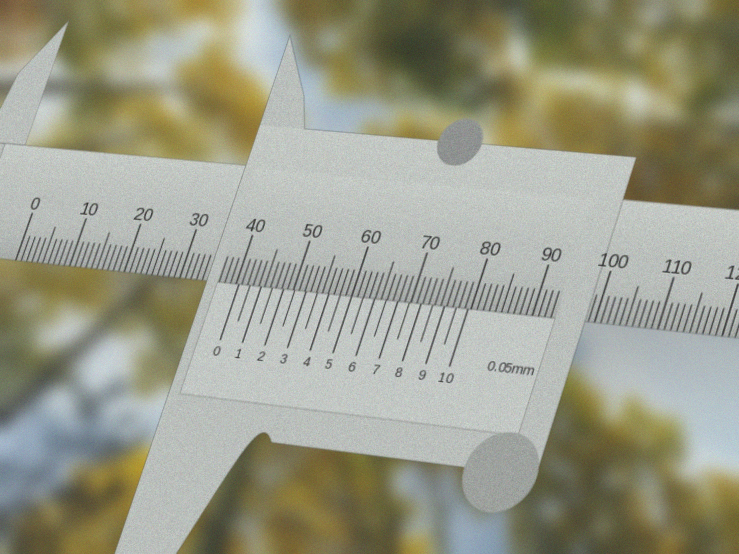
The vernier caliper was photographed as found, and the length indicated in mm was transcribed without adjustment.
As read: 40.5 mm
